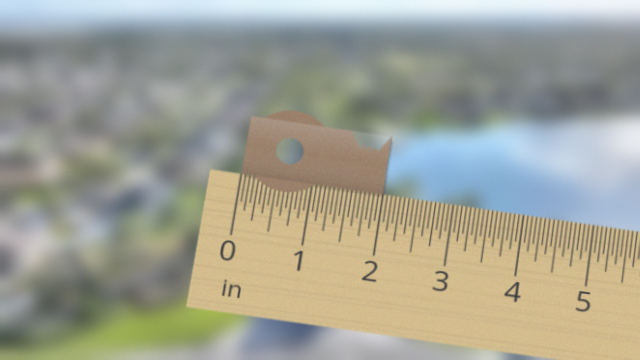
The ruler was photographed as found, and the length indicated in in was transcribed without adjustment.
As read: 2 in
